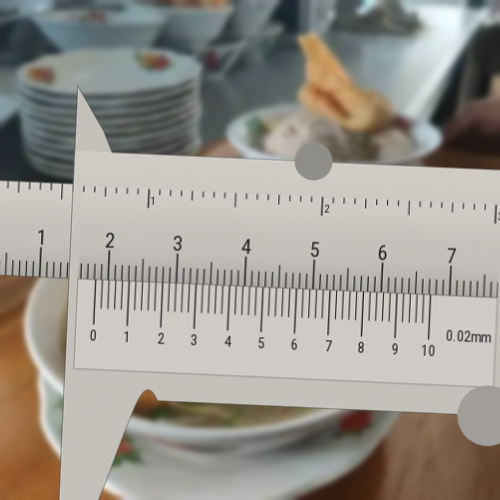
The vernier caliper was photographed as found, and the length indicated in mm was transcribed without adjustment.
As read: 18.2 mm
